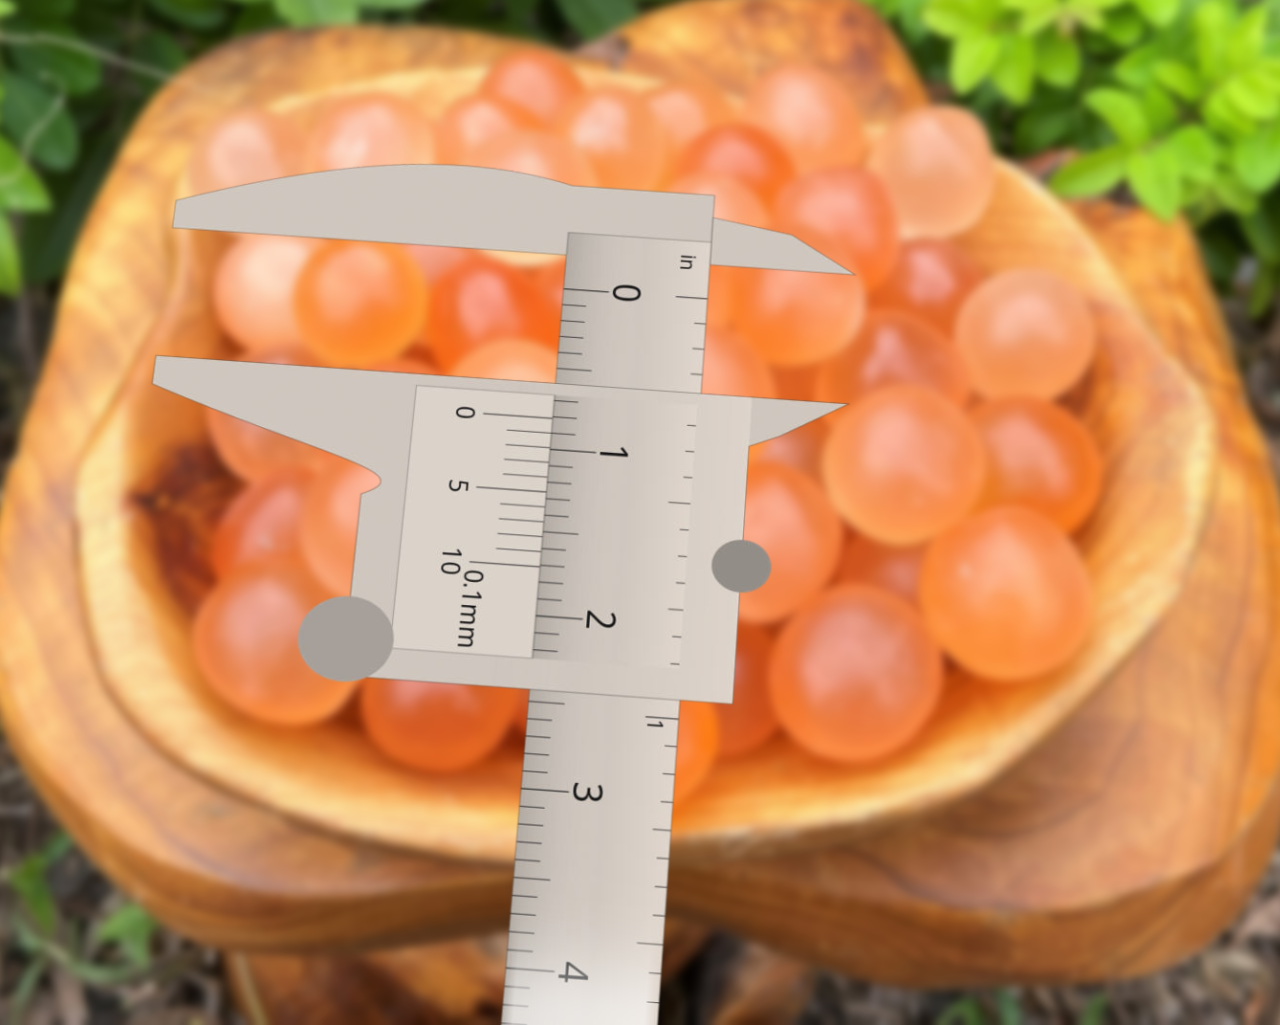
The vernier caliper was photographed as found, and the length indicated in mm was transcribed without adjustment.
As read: 8.1 mm
